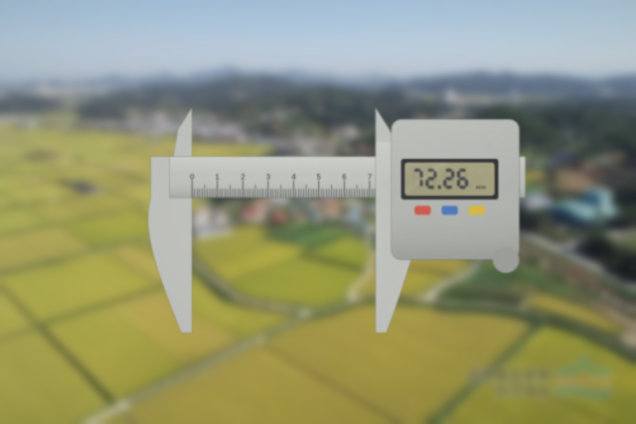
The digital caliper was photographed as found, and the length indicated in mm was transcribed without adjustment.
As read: 72.26 mm
